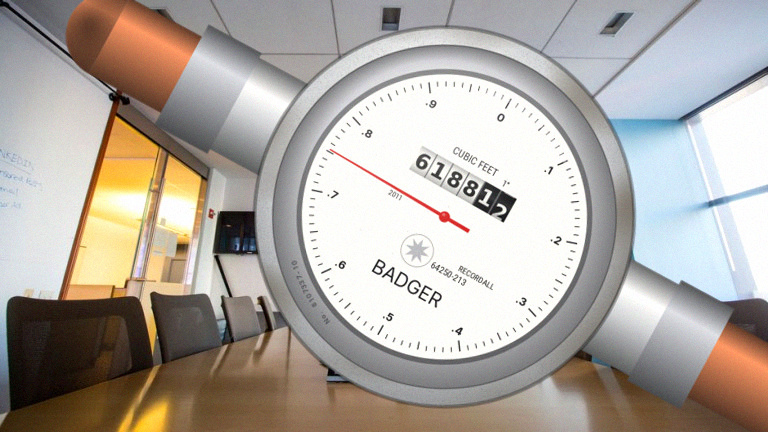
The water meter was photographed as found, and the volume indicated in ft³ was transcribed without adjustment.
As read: 618811.75 ft³
